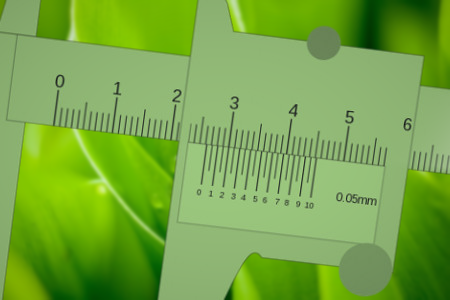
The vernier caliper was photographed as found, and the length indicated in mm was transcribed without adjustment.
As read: 26.2 mm
